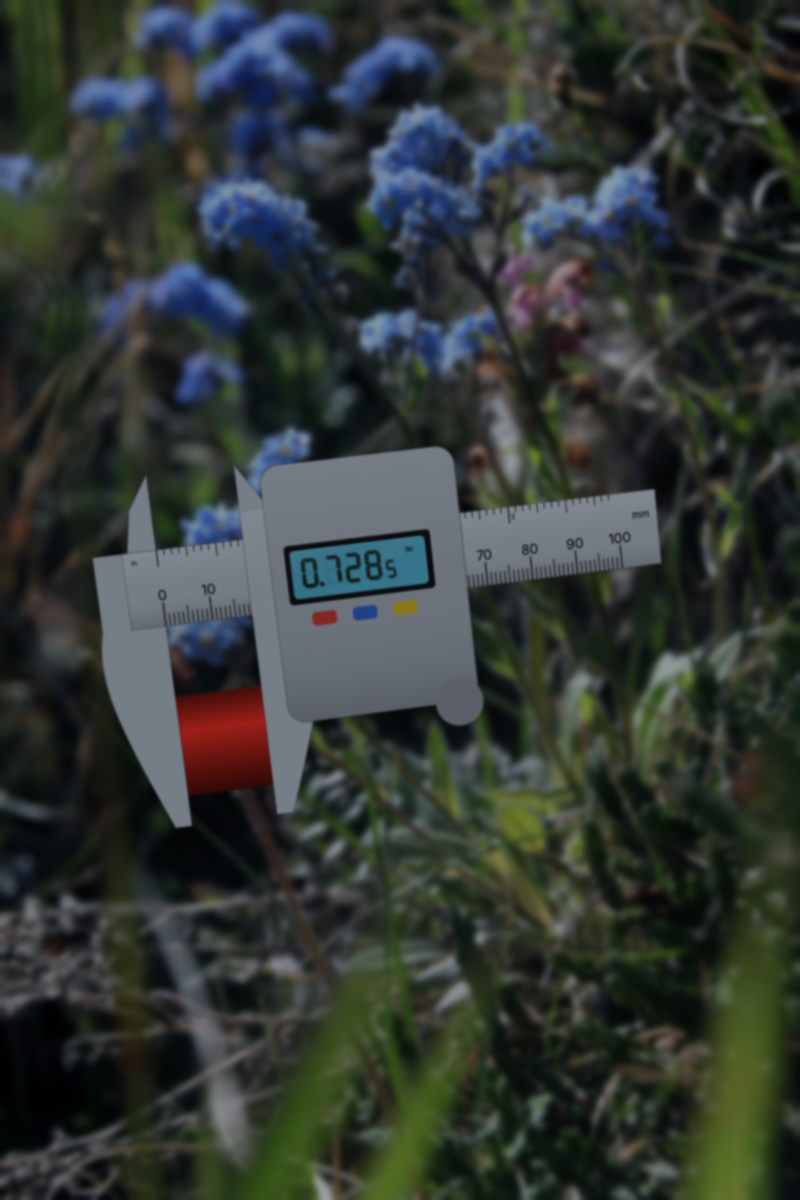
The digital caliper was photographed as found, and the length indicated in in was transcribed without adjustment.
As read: 0.7285 in
